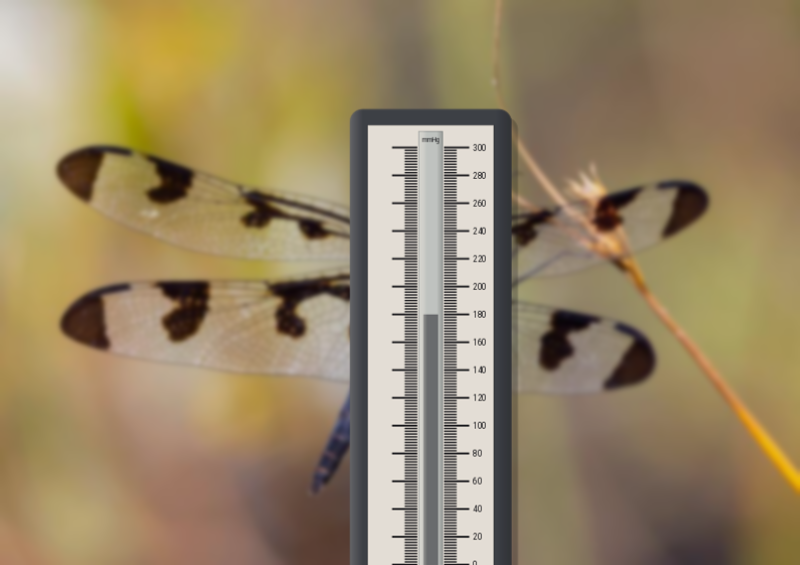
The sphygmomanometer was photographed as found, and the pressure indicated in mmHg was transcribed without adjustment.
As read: 180 mmHg
